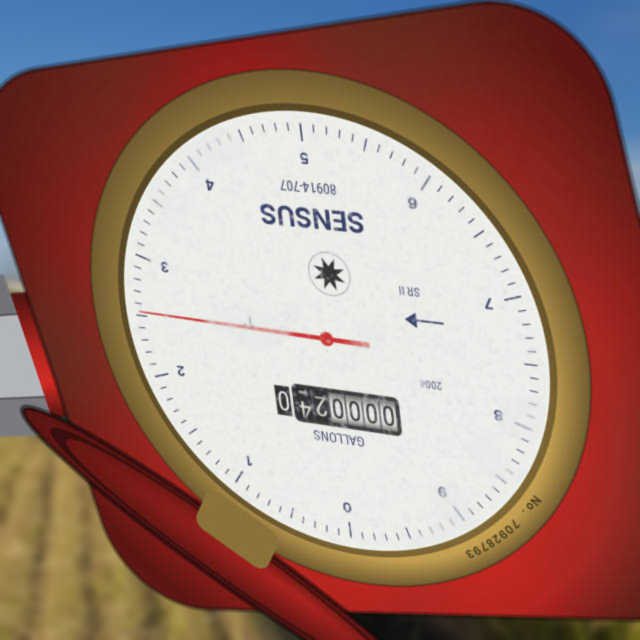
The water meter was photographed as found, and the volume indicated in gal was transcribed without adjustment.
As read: 242.5 gal
